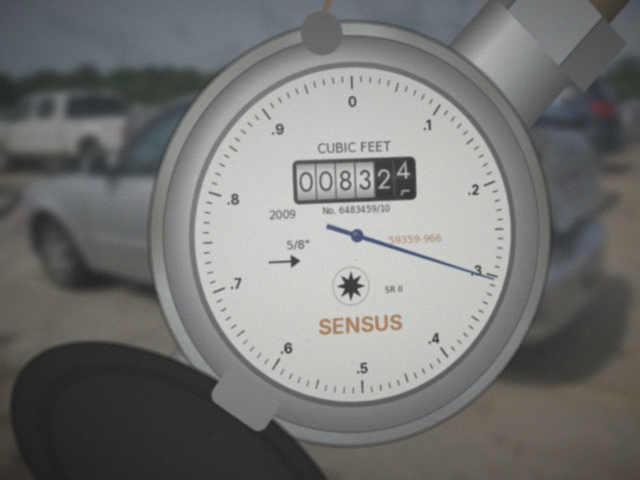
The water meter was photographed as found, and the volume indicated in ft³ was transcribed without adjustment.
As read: 8324.30 ft³
